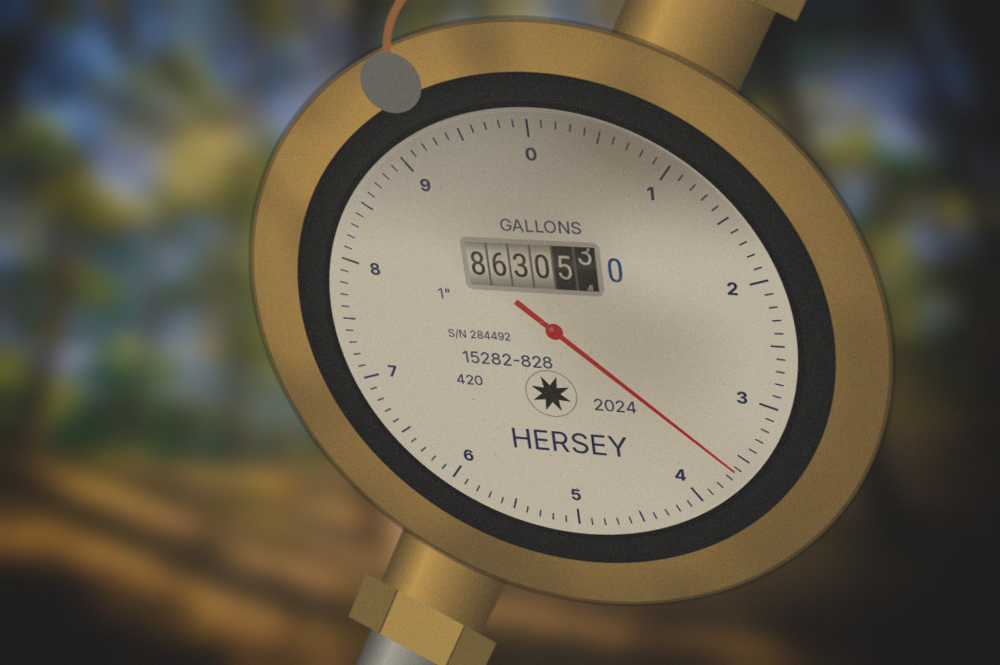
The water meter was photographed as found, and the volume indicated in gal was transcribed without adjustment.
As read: 8630533.6 gal
